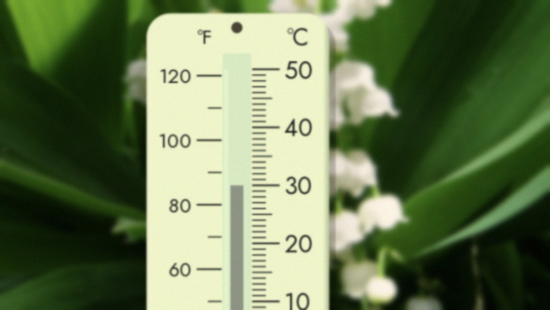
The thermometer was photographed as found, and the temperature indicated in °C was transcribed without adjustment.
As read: 30 °C
